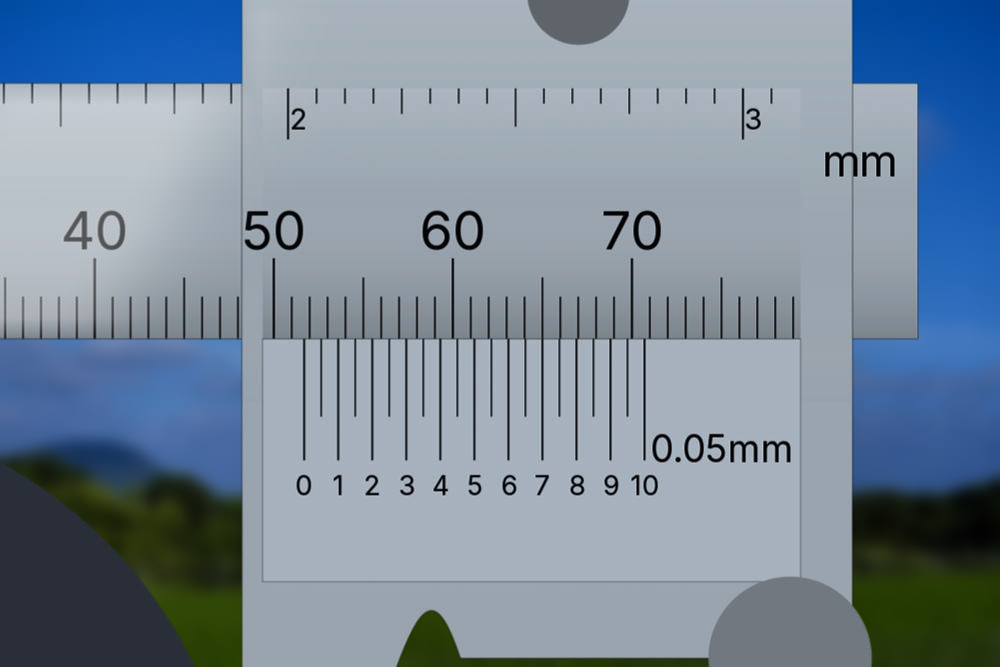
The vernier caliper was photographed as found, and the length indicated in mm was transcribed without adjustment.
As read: 51.7 mm
